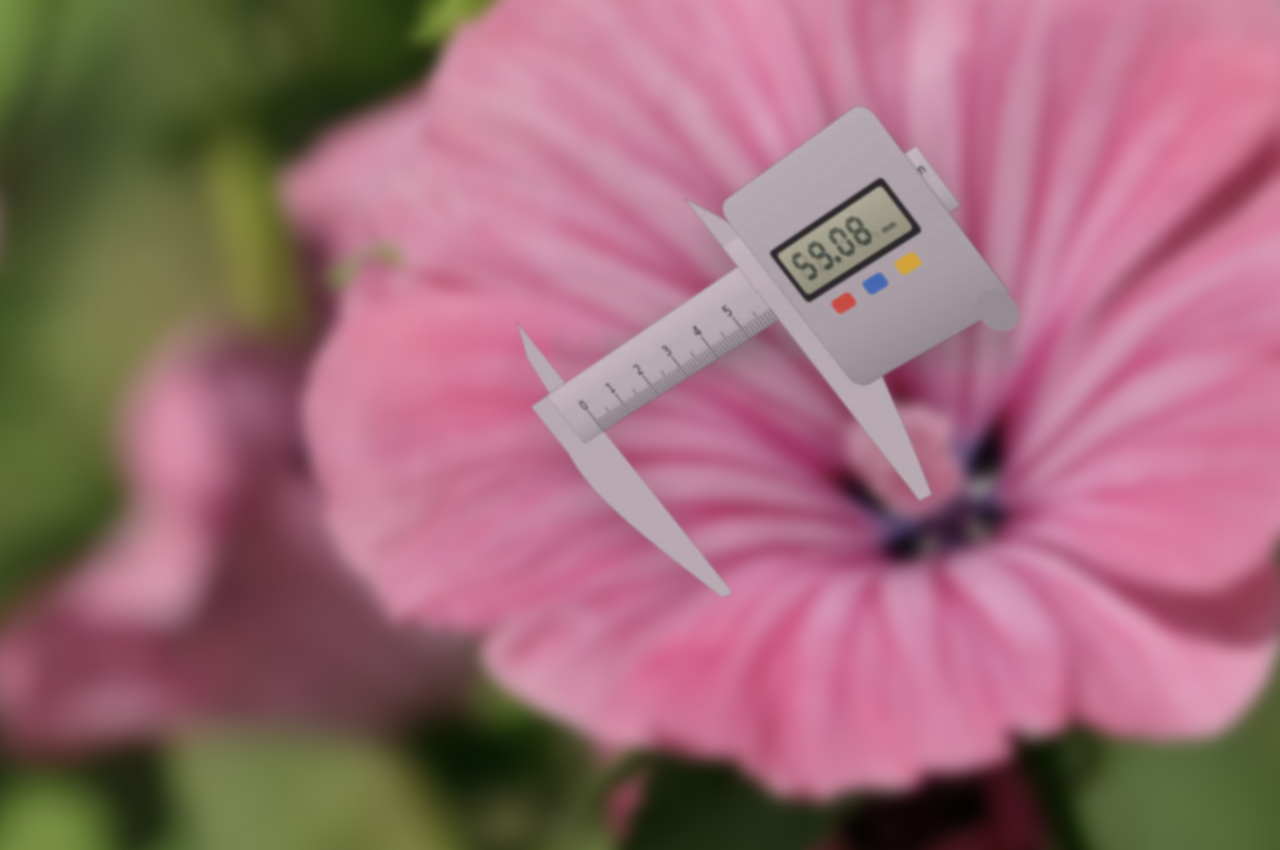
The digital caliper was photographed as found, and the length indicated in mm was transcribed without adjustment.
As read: 59.08 mm
